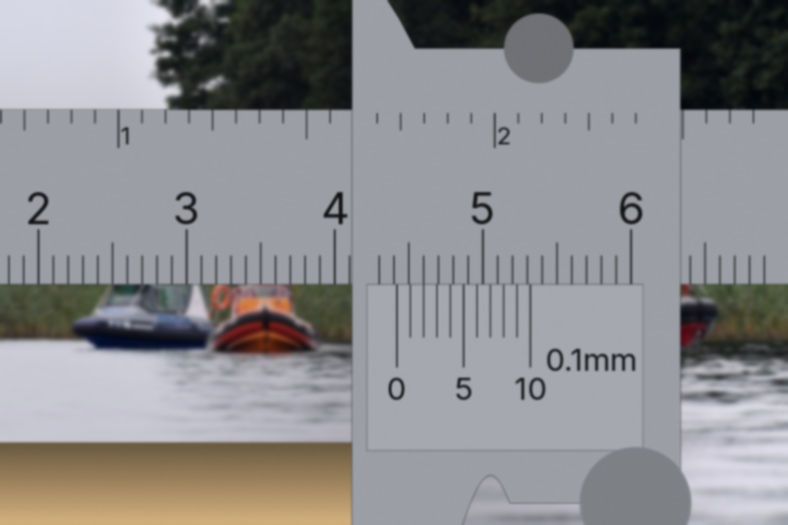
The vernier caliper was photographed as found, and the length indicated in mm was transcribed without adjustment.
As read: 44.2 mm
